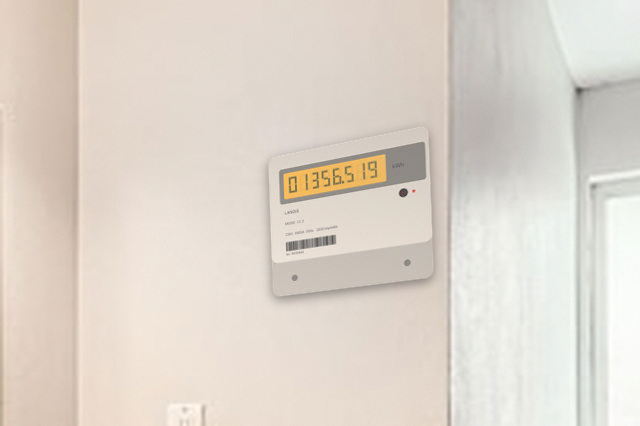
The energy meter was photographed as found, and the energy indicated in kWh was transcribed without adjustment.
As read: 1356.519 kWh
